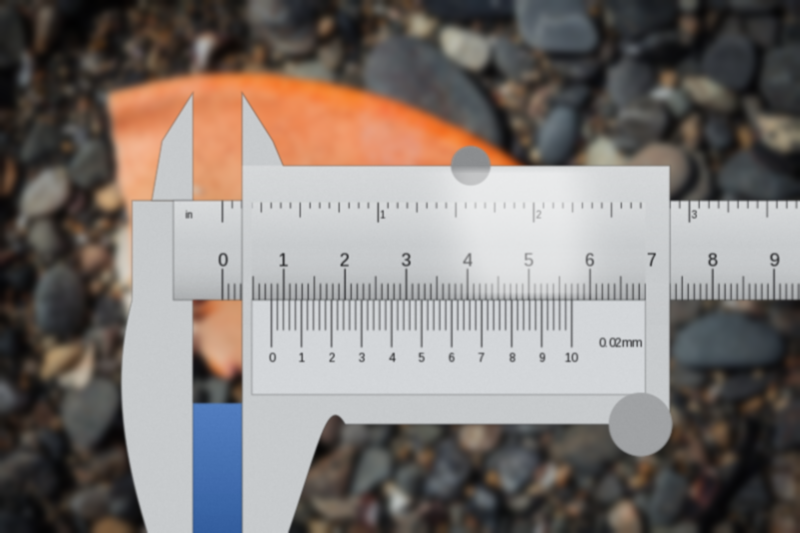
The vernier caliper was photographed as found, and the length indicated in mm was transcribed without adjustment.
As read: 8.0 mm
